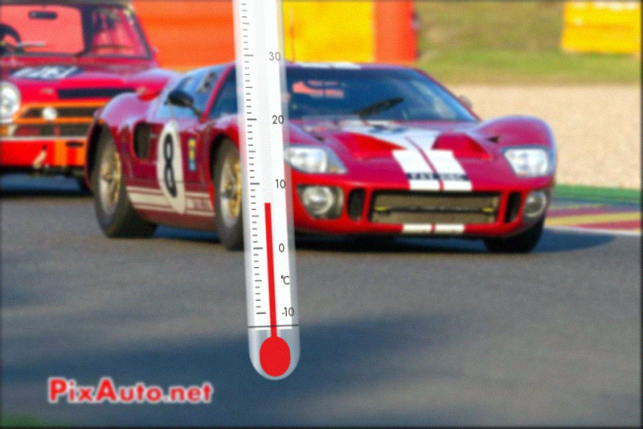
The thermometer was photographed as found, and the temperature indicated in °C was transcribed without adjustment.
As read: 7 °C
